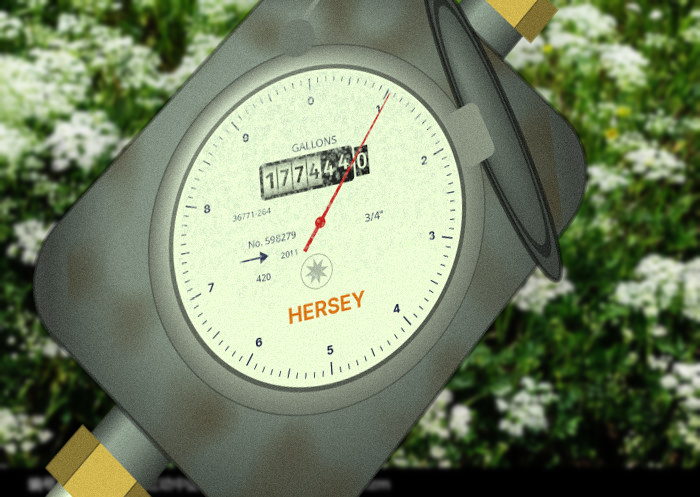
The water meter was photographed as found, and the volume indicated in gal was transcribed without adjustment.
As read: 1774441.0 gal
